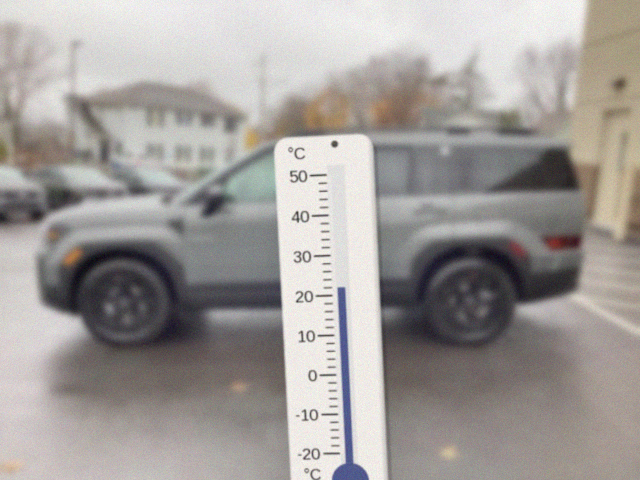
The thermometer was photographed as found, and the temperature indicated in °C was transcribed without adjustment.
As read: 22 °C
